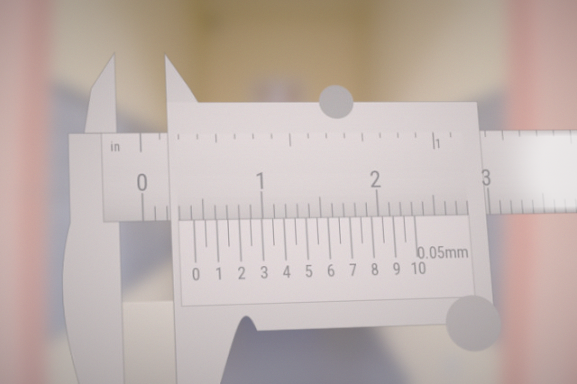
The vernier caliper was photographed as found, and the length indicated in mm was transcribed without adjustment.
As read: 4.2 mm
